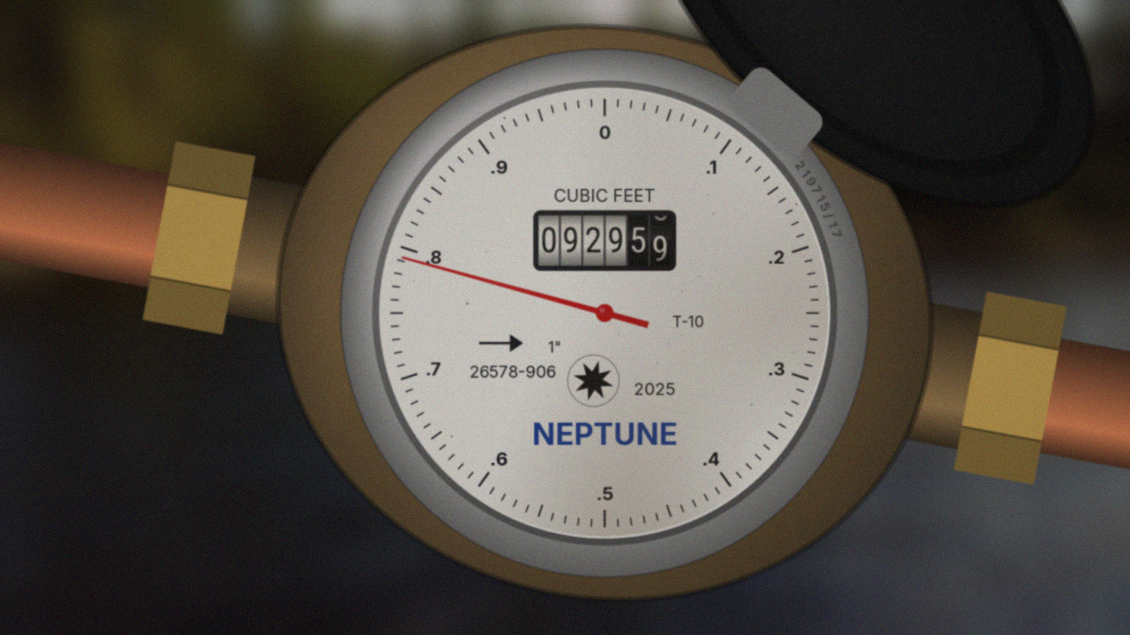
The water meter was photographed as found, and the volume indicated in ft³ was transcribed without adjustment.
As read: 92958.79 ft³
